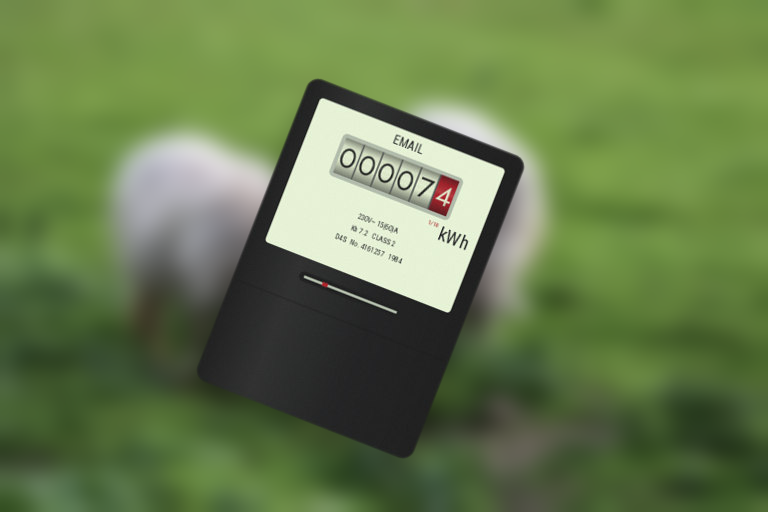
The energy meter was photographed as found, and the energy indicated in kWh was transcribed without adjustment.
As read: 7.4 kWh
